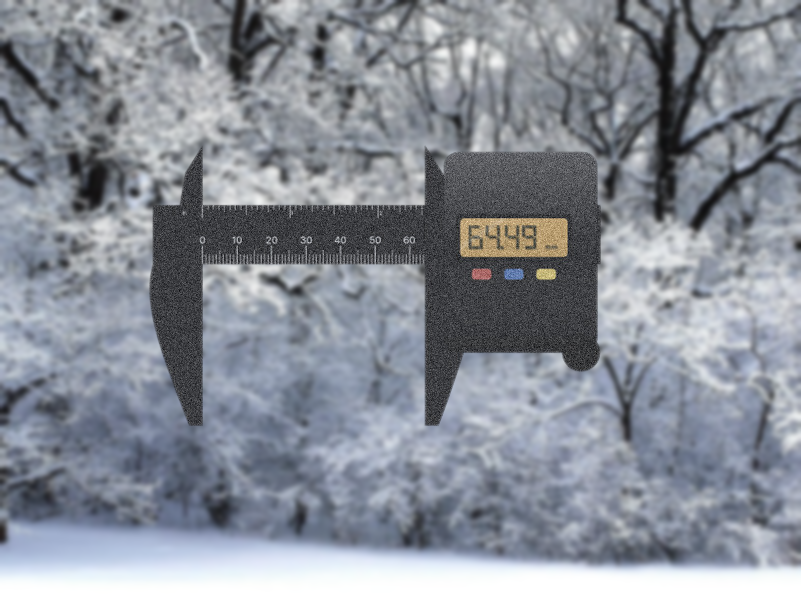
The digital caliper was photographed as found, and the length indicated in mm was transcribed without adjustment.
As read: 64.49 mm
